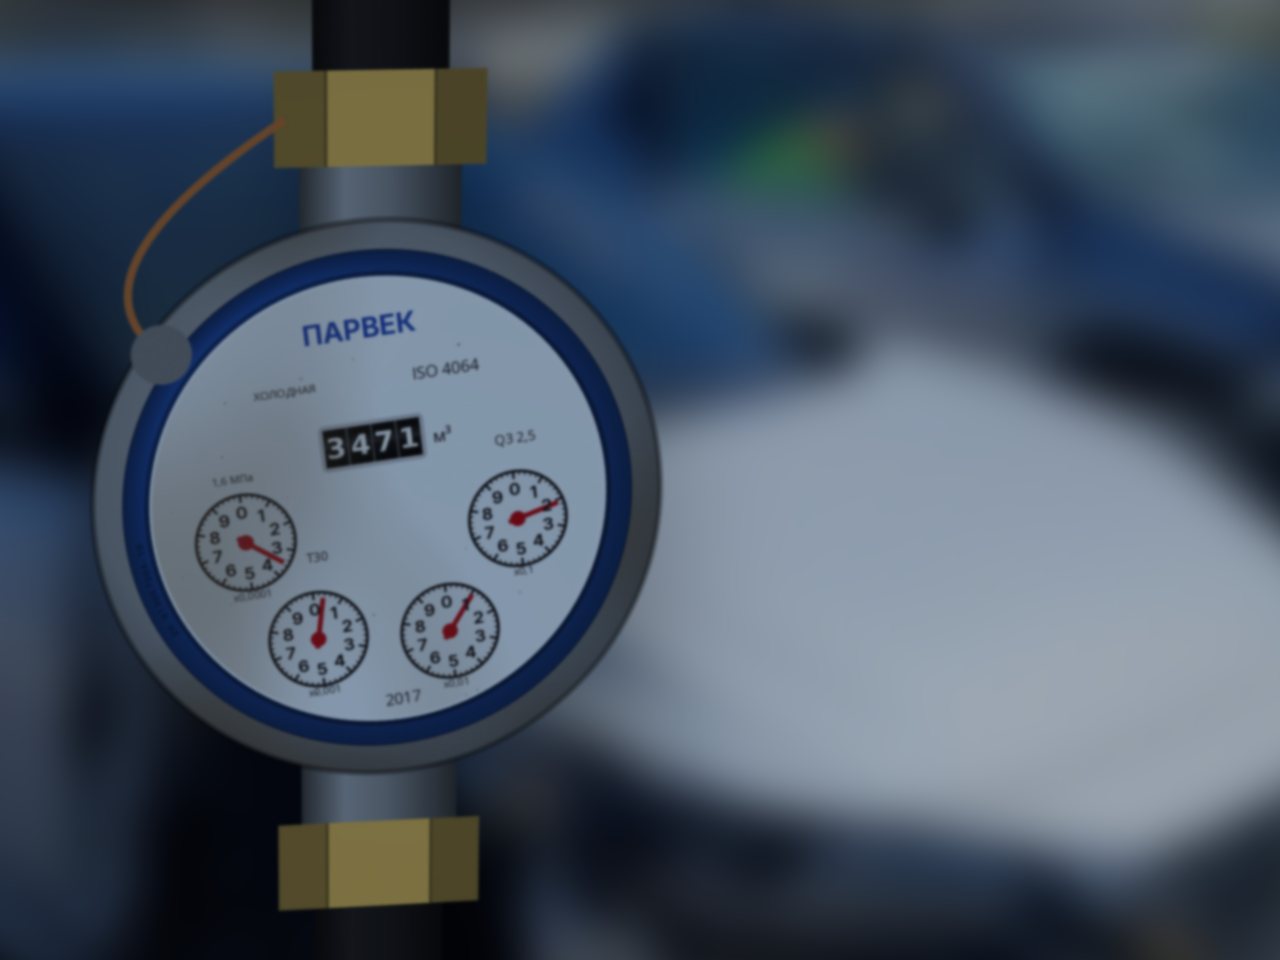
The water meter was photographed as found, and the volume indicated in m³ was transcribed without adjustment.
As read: 3471.2103 m³
